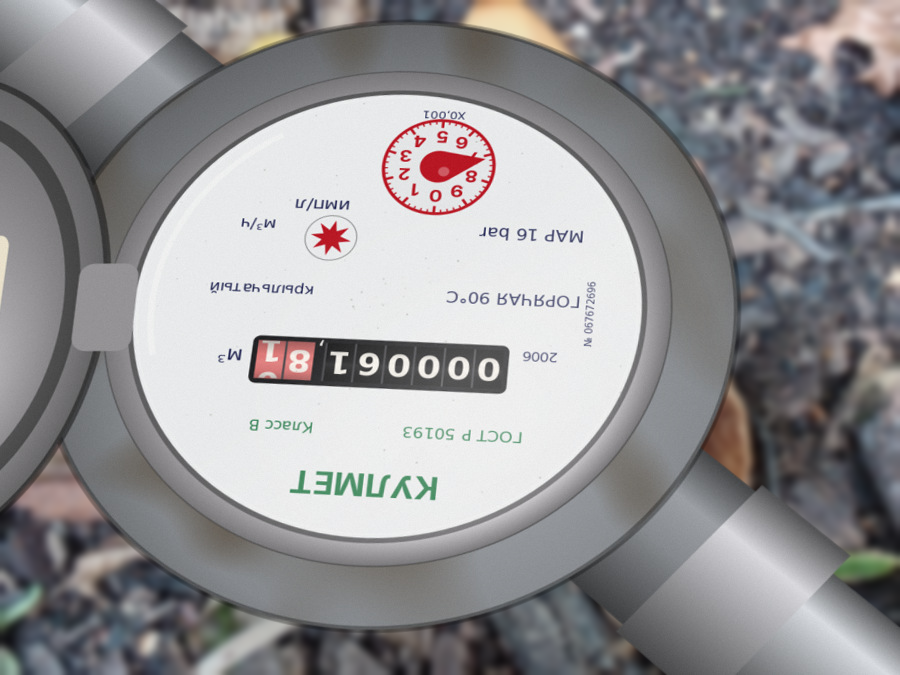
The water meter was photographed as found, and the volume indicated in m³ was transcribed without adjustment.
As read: 61.807 m³
